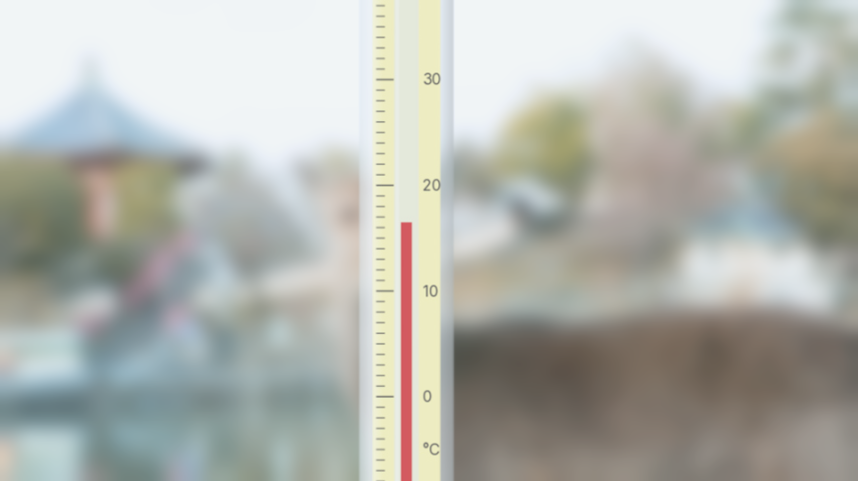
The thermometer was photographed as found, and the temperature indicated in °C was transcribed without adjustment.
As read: 16.5 °C
